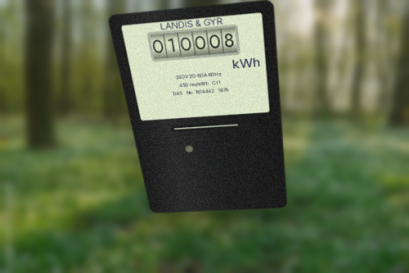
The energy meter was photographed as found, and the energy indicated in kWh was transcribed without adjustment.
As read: 10008 kWh
